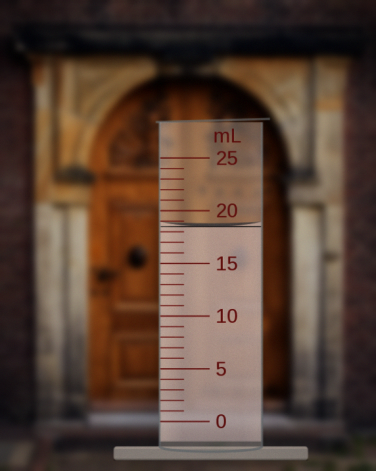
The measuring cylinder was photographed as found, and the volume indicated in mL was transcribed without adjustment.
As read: 18.5 mL
